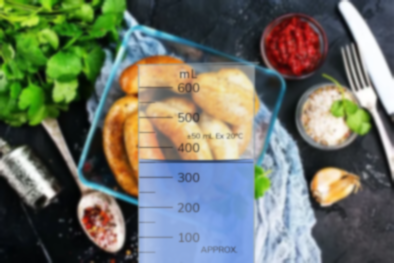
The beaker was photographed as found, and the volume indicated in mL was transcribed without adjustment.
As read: 350 mL
